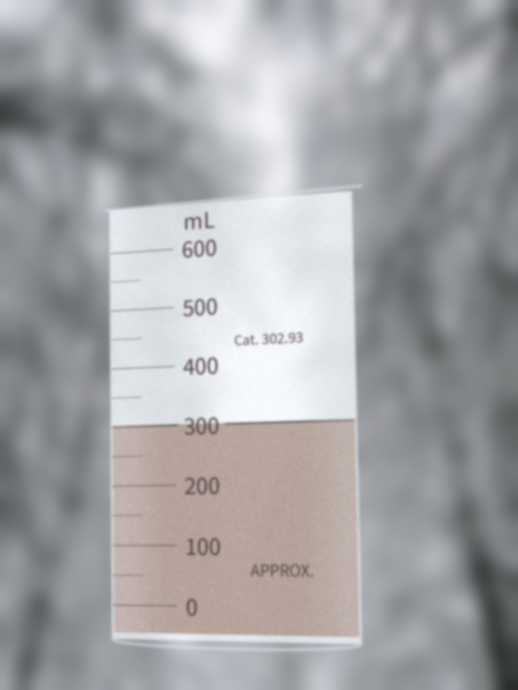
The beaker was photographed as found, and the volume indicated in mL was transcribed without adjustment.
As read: 300 mL
